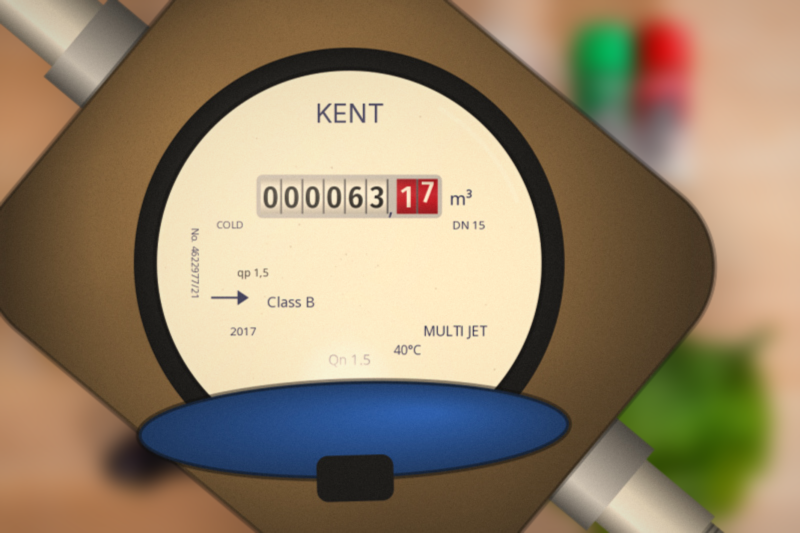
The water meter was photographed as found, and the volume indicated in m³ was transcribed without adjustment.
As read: 63.17 m³
